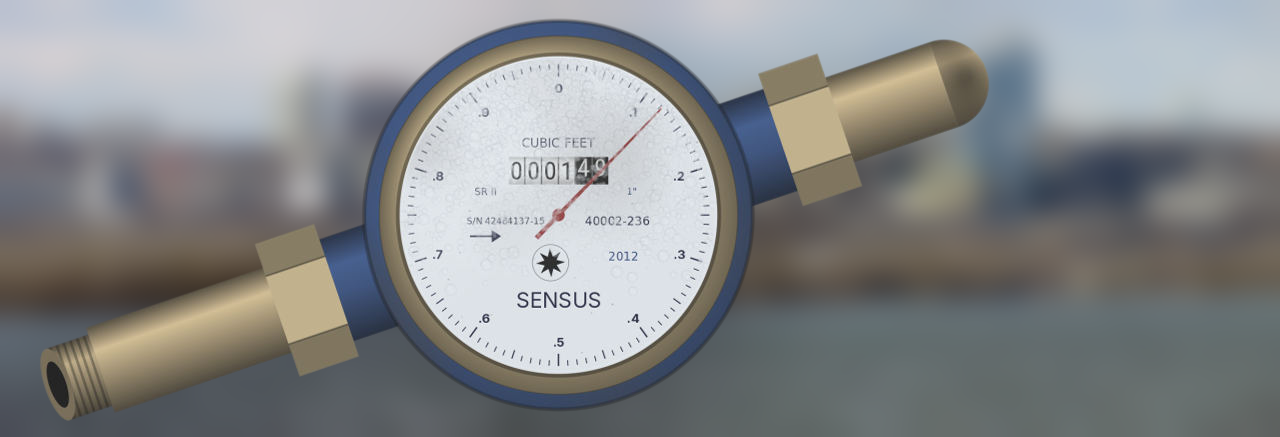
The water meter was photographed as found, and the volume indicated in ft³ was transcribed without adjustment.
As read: 149.12 ft³
